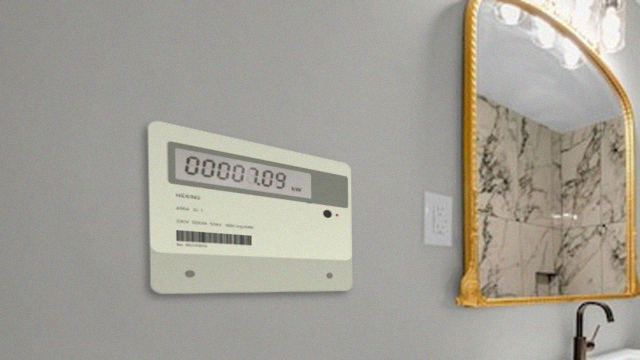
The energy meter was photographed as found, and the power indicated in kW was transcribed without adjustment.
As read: 7.09 kW
